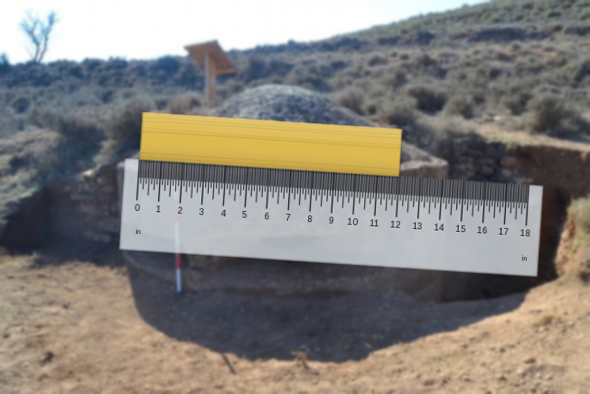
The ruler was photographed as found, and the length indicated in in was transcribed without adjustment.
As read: 12 in
